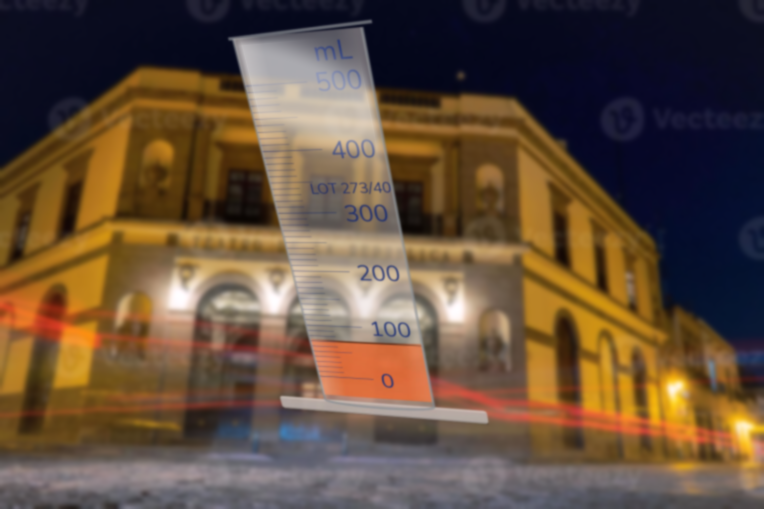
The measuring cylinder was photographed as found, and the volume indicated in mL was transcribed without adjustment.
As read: 70 mL
